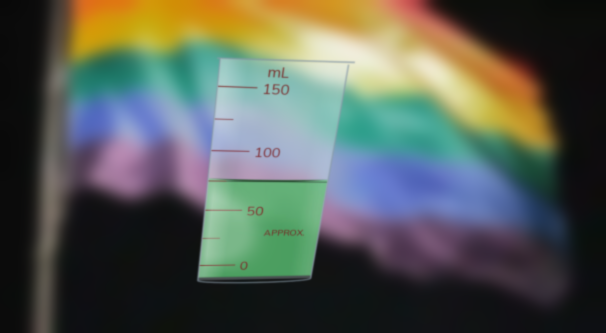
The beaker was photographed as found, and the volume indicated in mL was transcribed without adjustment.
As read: 75 mL
